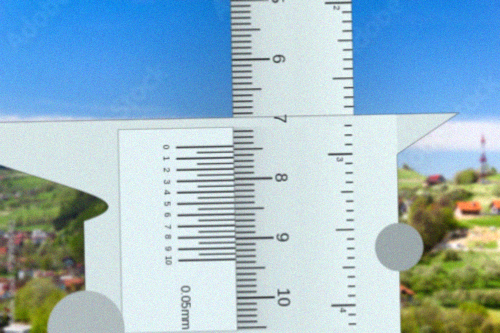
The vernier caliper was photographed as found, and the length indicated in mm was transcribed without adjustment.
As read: 74.5 mm
